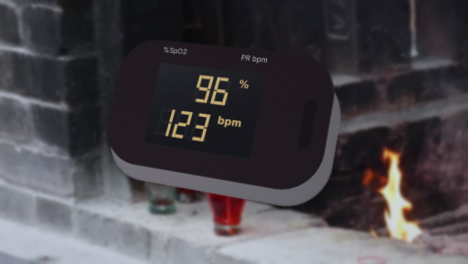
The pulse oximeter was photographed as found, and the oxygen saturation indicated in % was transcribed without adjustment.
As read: 96 %
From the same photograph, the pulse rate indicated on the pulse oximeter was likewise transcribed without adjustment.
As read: 123 bpm
